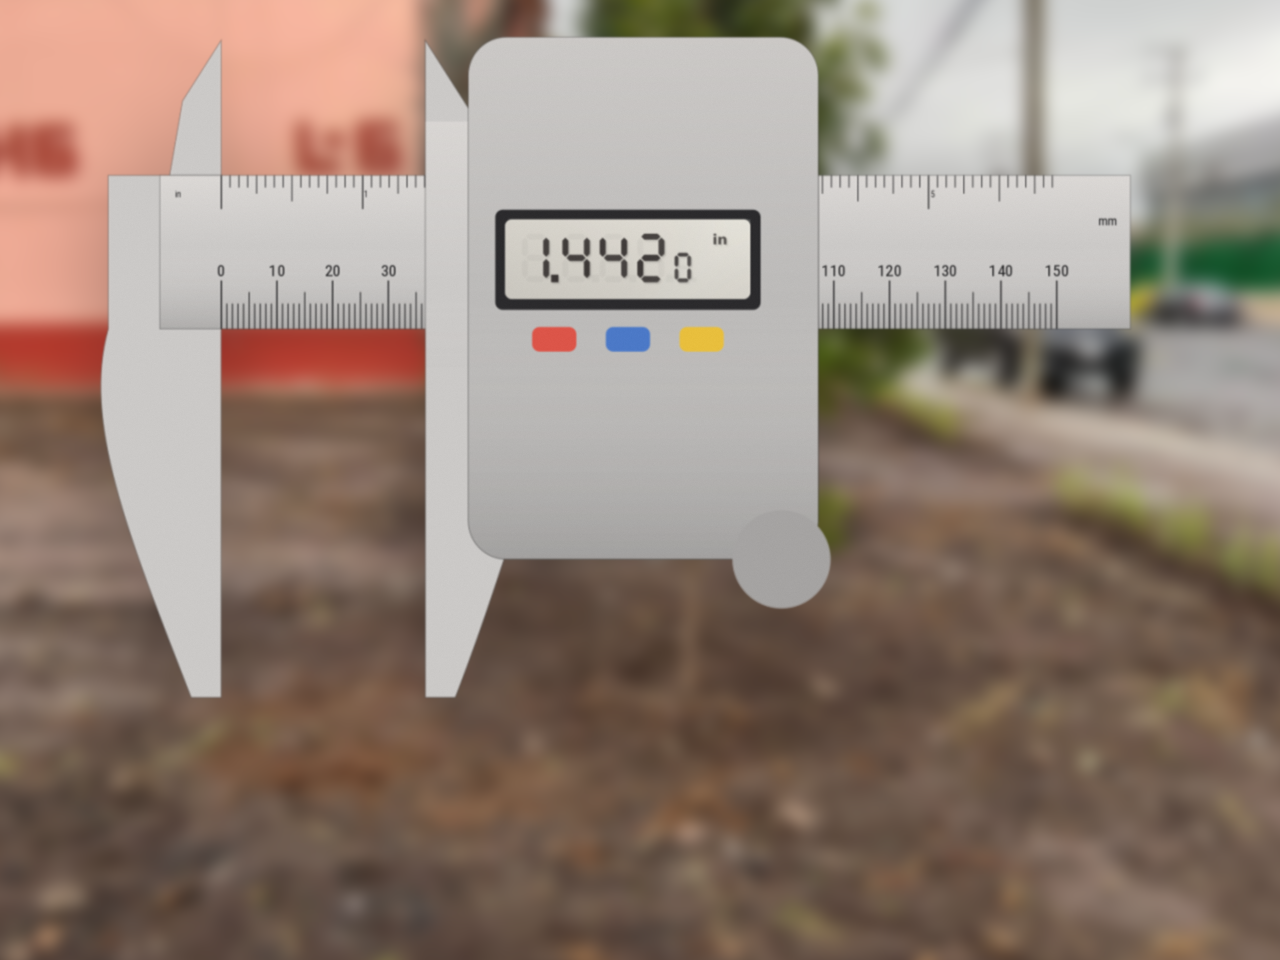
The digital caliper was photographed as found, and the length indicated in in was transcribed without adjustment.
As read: 1.4420 in
